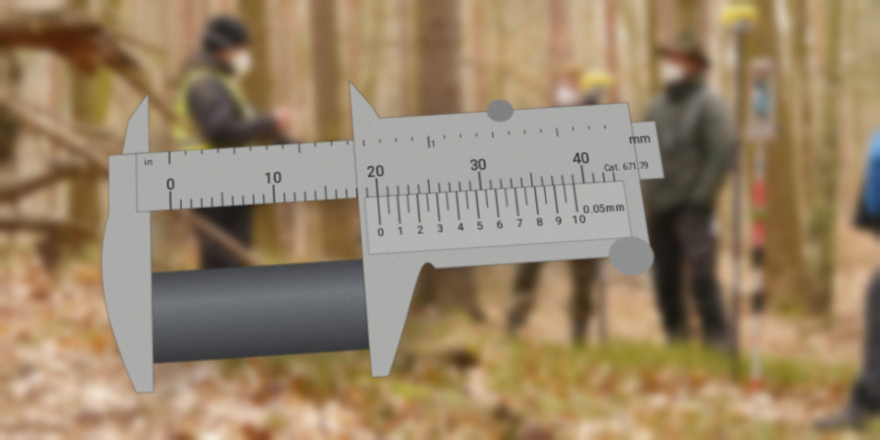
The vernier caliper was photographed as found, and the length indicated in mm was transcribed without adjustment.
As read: 20.0 mm
